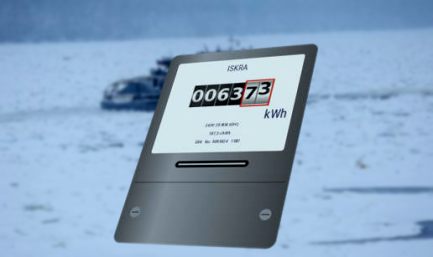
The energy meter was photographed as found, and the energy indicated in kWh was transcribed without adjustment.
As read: 63.73 kWh
